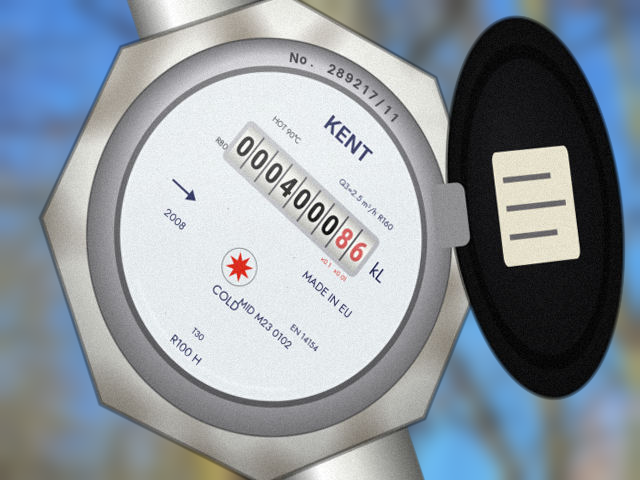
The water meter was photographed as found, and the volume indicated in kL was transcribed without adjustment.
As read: 4000.86 kL
